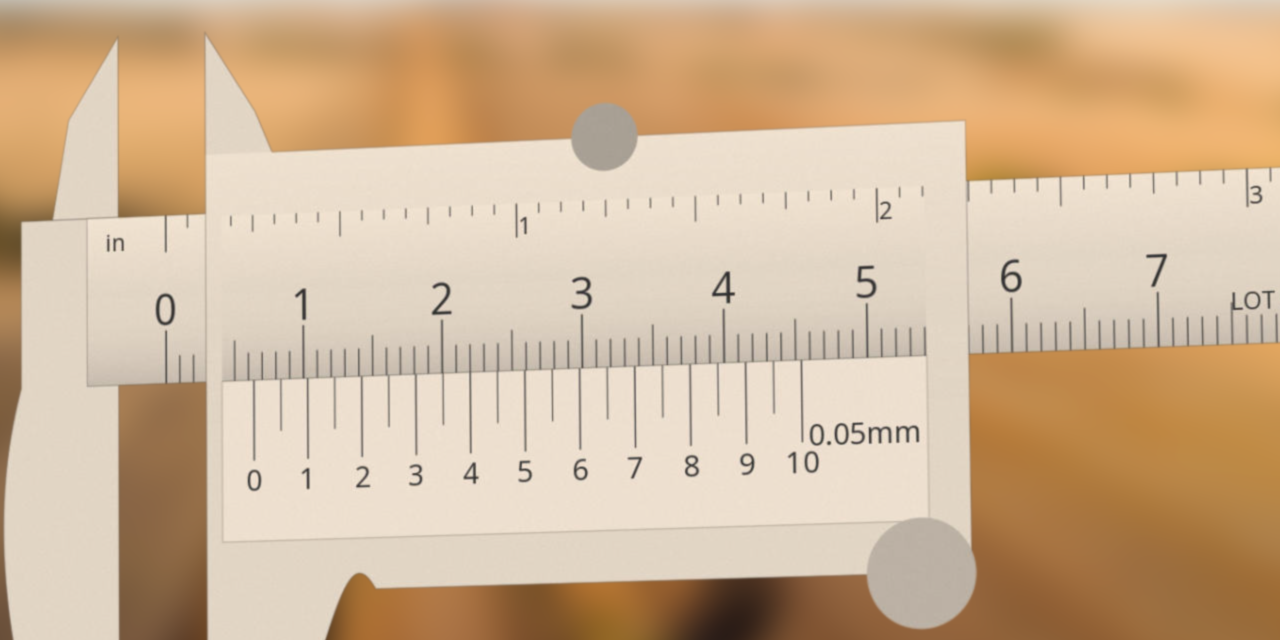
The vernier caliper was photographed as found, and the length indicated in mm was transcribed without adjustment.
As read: 6.4 mm
